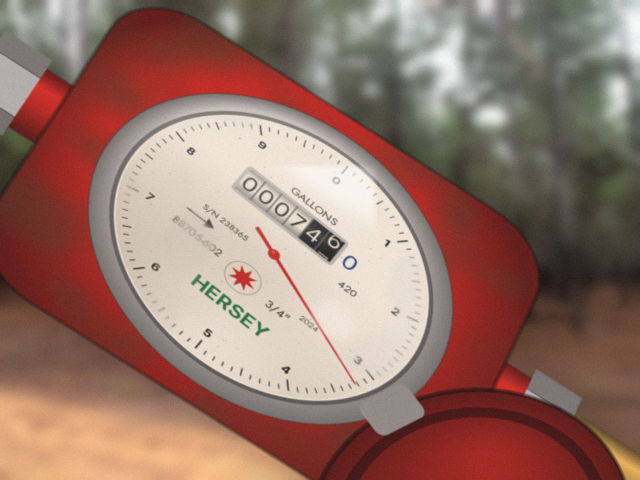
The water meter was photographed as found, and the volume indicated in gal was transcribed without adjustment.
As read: 7463.2 gal
